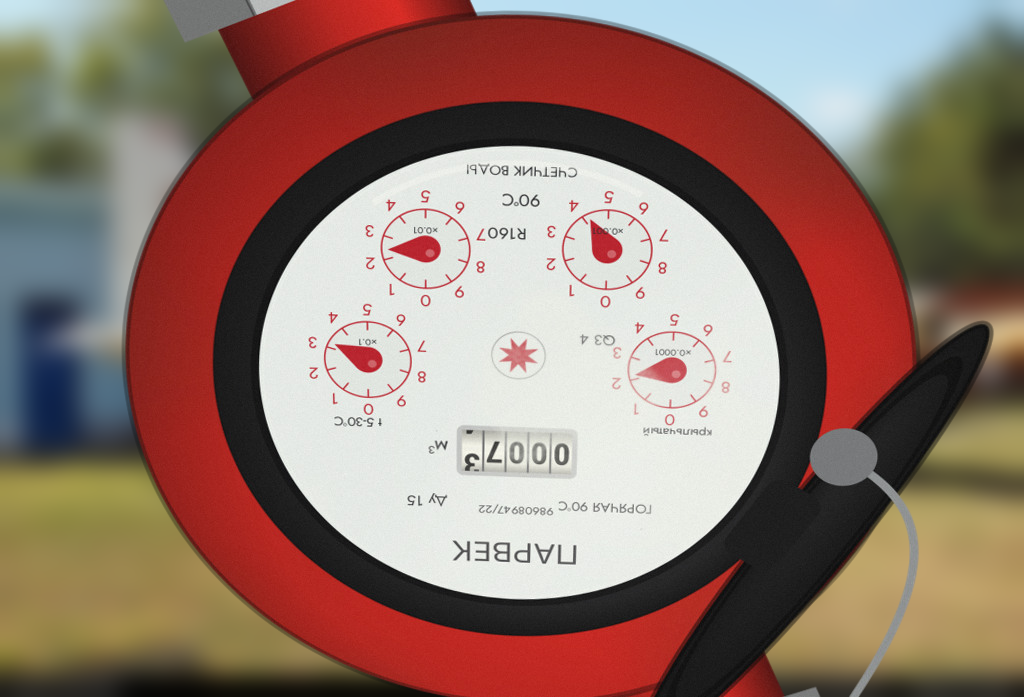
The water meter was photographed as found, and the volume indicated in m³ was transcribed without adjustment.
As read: 73.3242 m³
